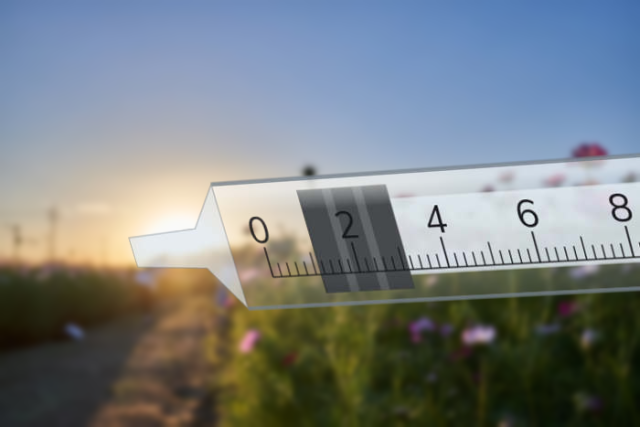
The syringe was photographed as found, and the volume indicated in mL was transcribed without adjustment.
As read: 1.1 mL
